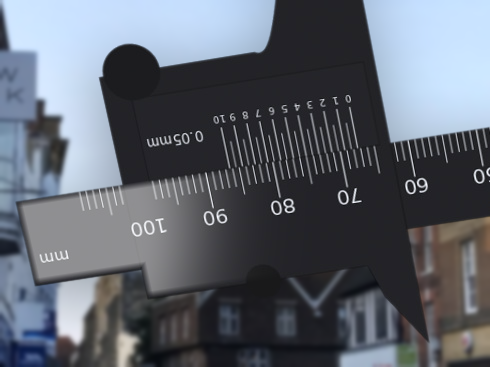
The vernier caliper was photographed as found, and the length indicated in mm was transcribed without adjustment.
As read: 67.4 mm
